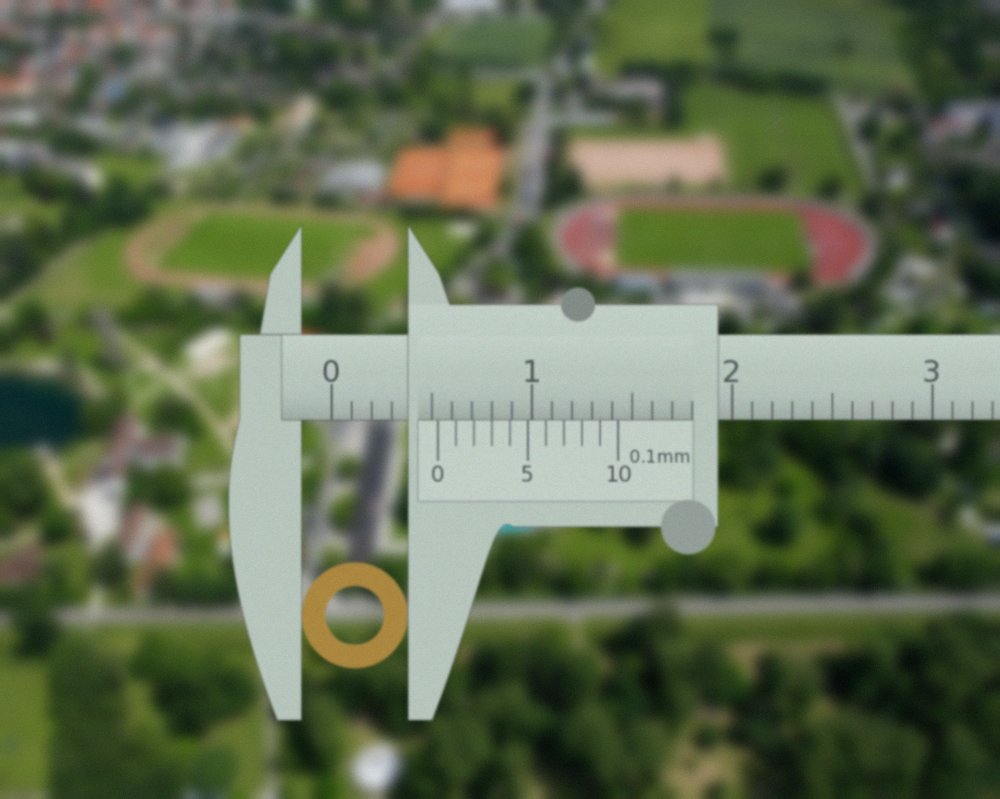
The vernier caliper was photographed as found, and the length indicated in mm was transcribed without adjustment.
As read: 5.3 mm
